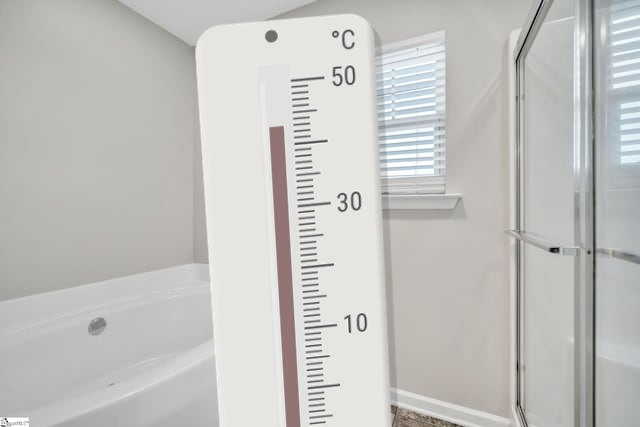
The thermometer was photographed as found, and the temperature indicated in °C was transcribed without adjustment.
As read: 43 °C
